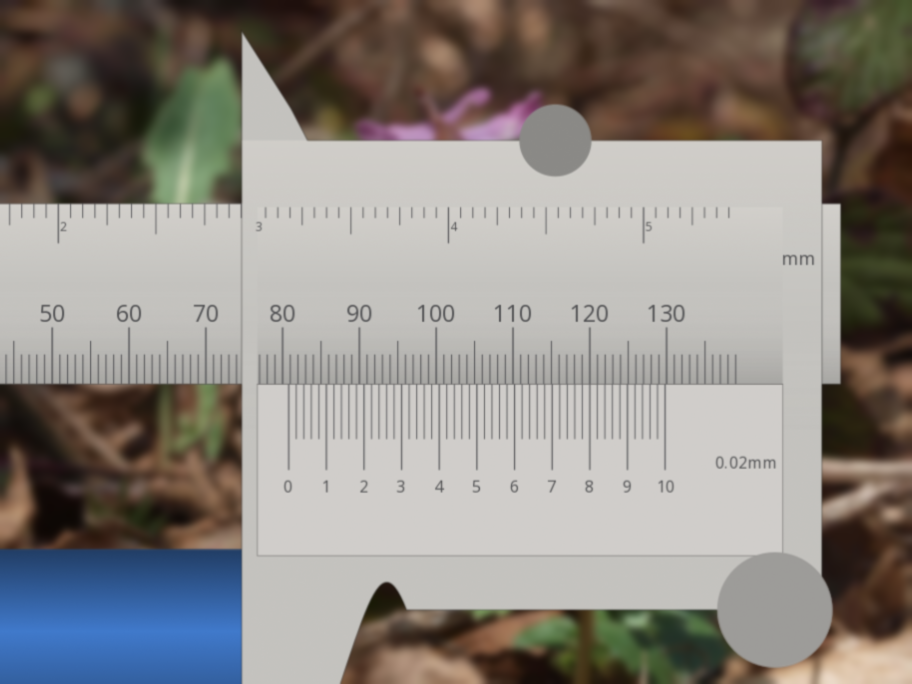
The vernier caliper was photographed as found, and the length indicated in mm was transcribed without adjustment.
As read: 80.8 mm
